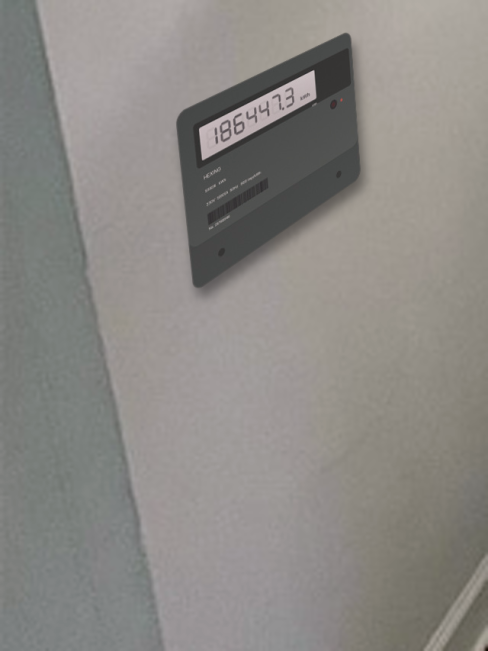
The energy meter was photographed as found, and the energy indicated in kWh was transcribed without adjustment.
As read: 186447.3 kWh
